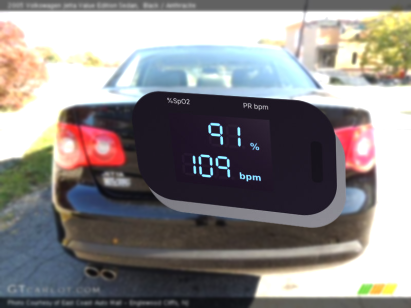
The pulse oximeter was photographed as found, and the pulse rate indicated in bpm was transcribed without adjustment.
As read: 109 bpm
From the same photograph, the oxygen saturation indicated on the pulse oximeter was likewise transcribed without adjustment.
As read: 91 %
